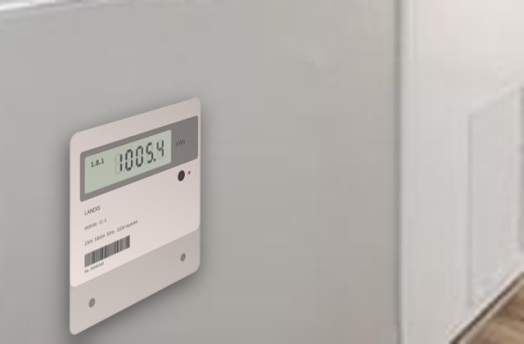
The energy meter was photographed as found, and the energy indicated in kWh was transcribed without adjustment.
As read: 1005.4 kWh
